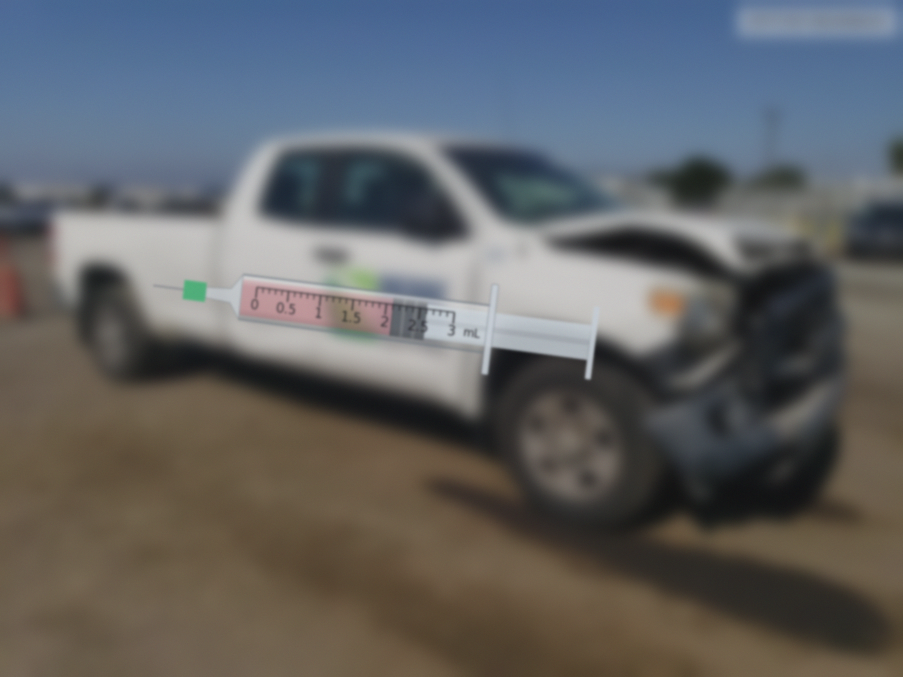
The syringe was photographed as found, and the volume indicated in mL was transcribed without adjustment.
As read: 2.1 mL
